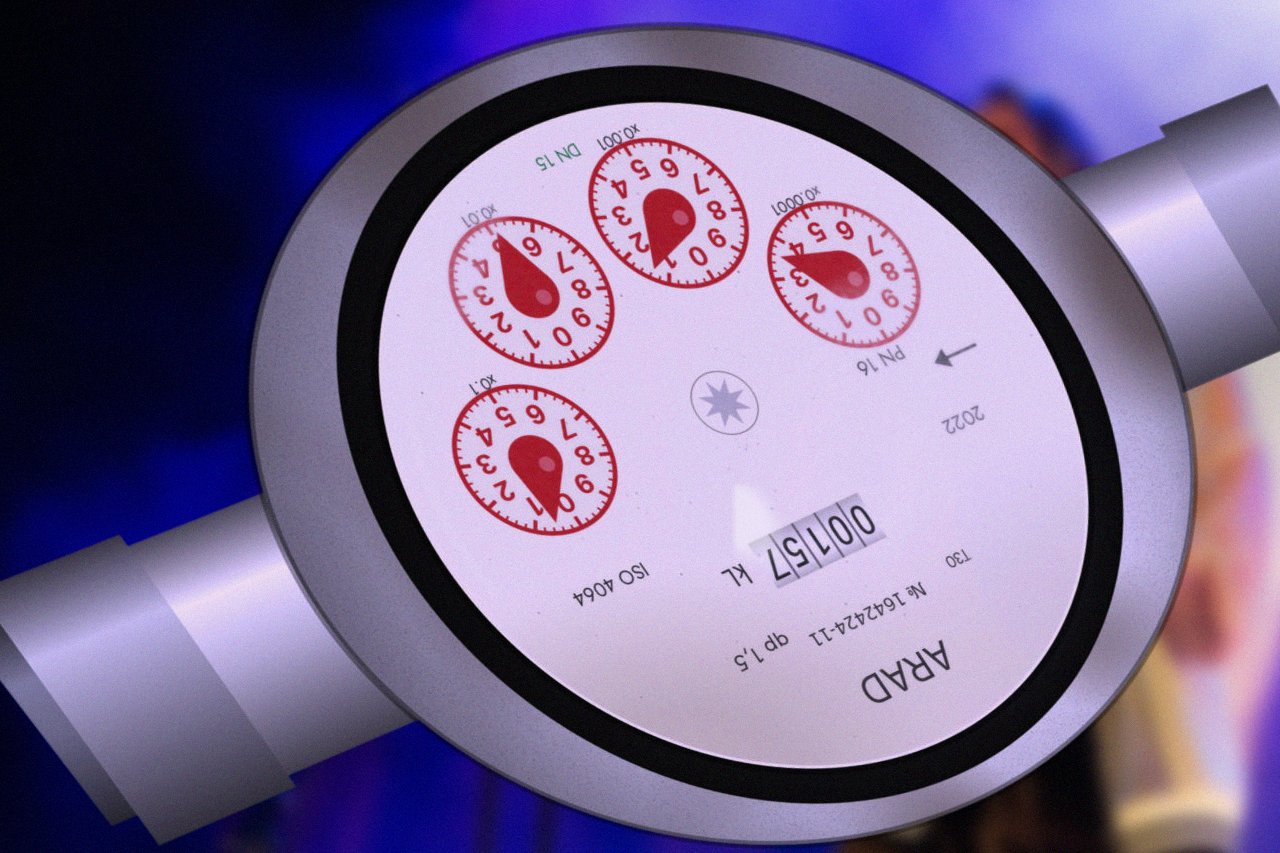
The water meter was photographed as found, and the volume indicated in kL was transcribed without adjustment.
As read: 157.0513 kL
